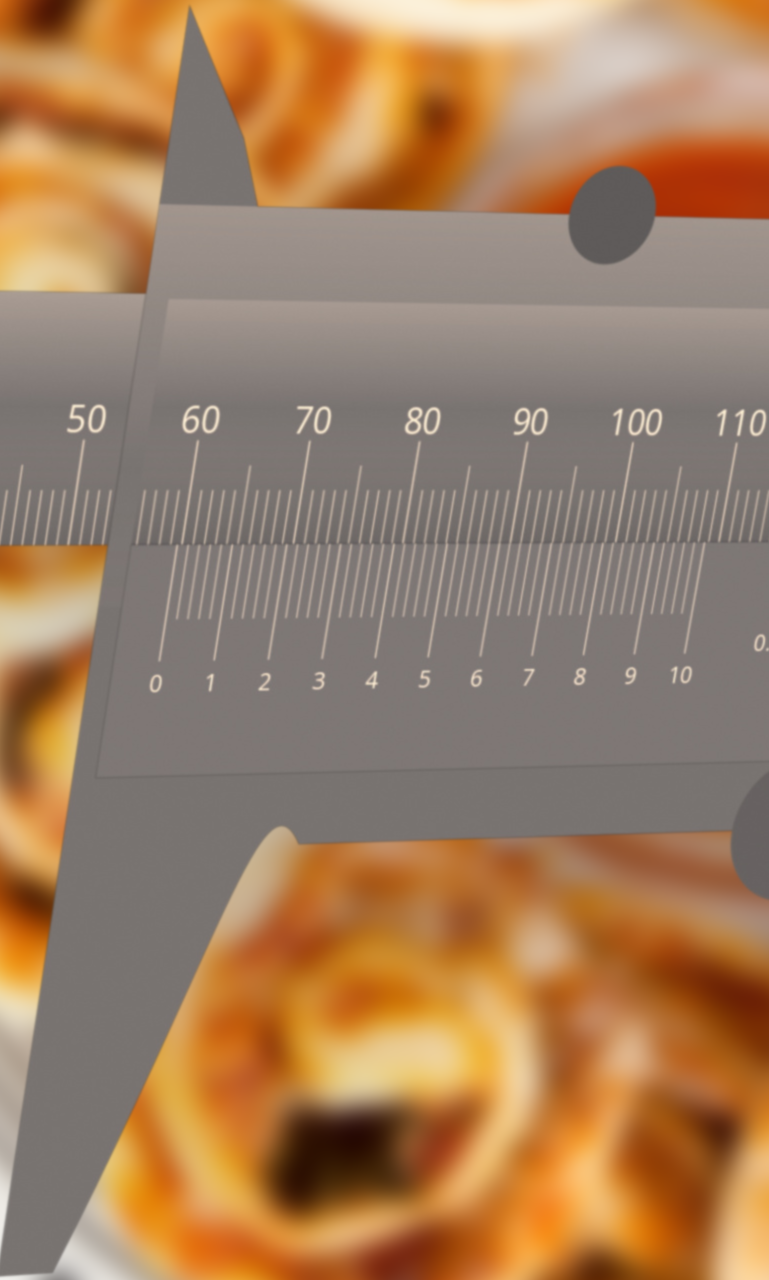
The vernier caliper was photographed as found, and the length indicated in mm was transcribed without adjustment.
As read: 59.6 mm
